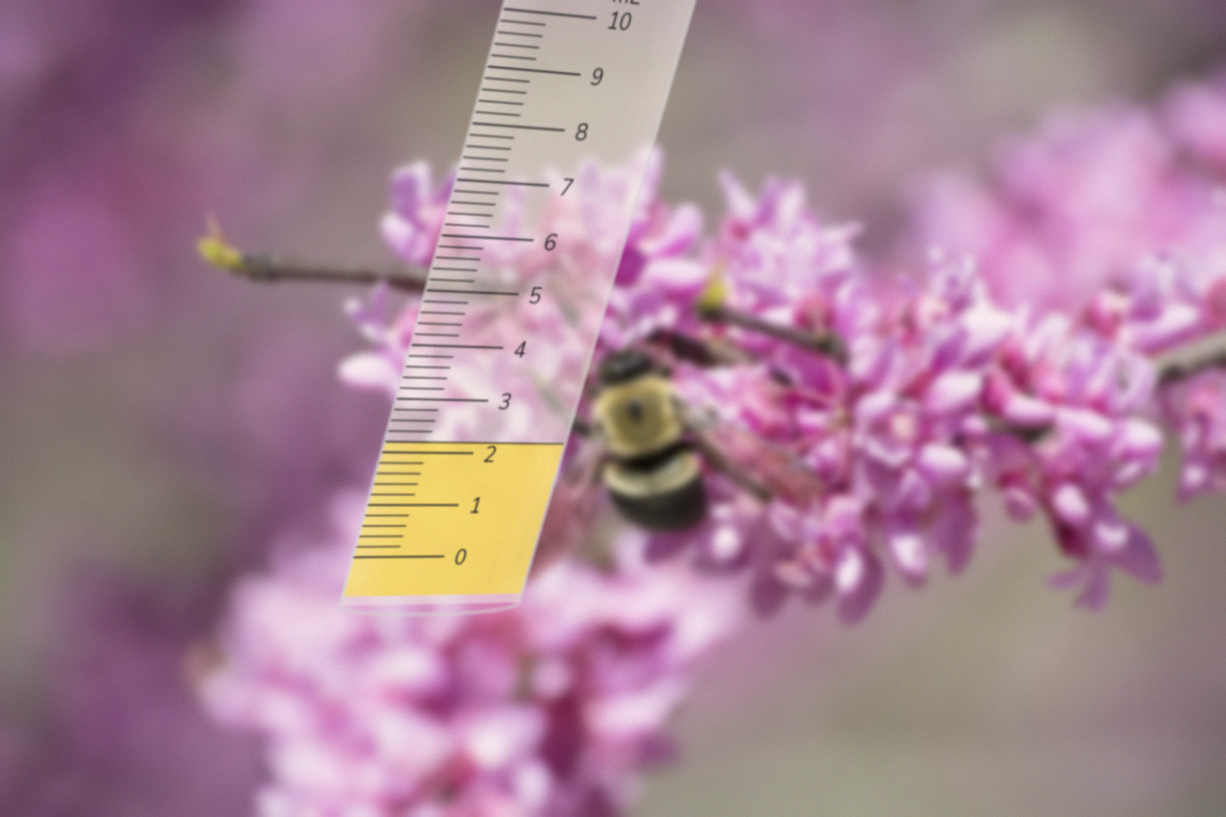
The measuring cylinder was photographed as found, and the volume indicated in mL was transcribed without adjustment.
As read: 2.2 mL
